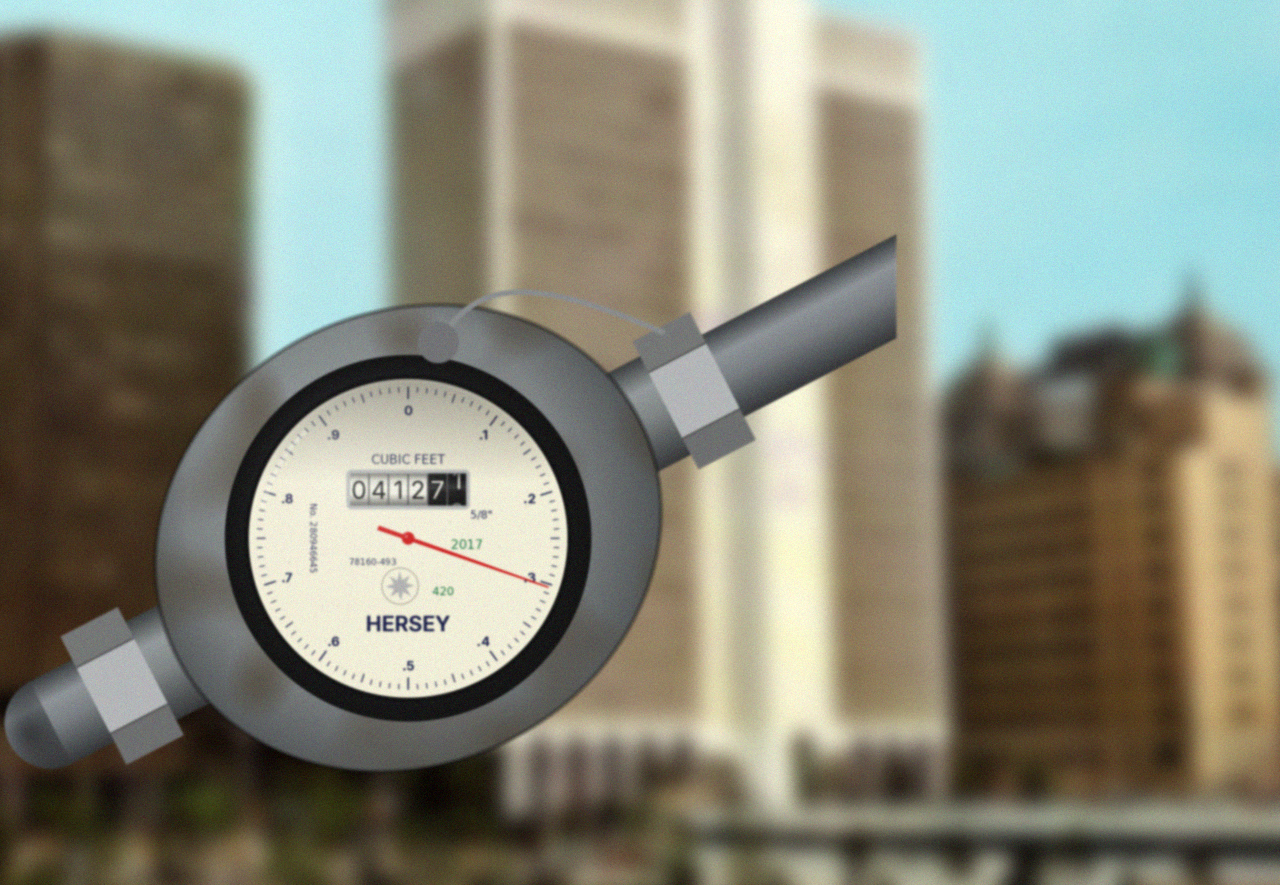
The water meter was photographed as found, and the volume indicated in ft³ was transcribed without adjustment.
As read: 41271.30 ft³
